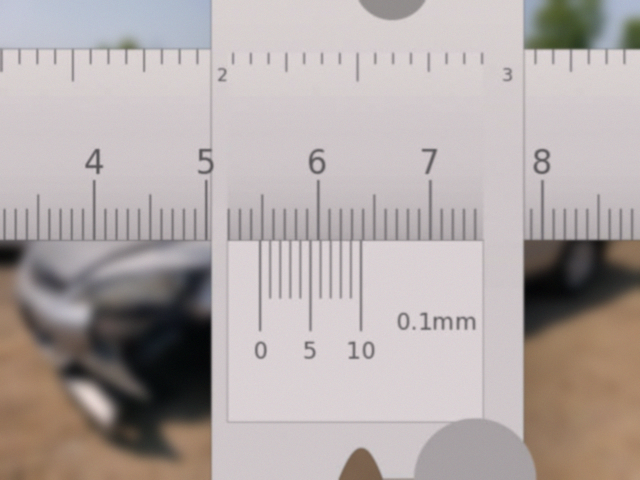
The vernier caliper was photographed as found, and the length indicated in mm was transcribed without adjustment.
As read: 54.8 mm
